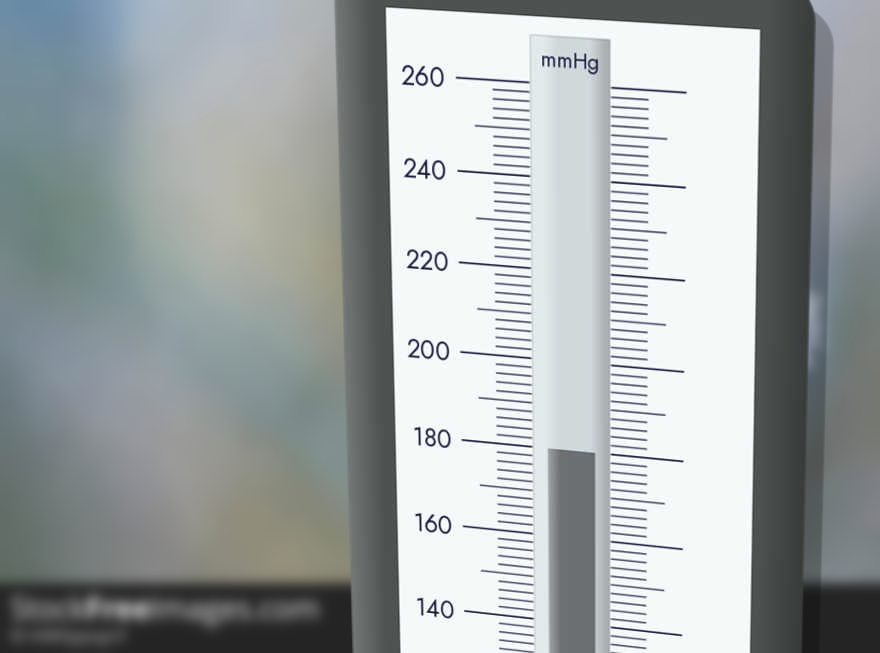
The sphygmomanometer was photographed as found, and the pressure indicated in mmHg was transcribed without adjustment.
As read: 180 mmHg
